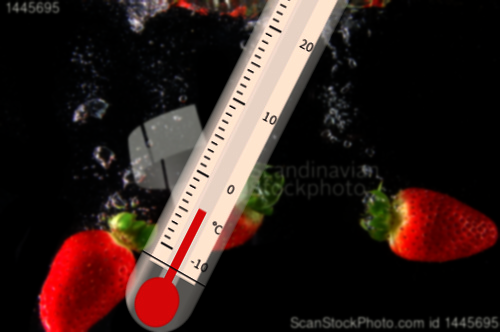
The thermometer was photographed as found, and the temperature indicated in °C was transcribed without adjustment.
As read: -4 °C
